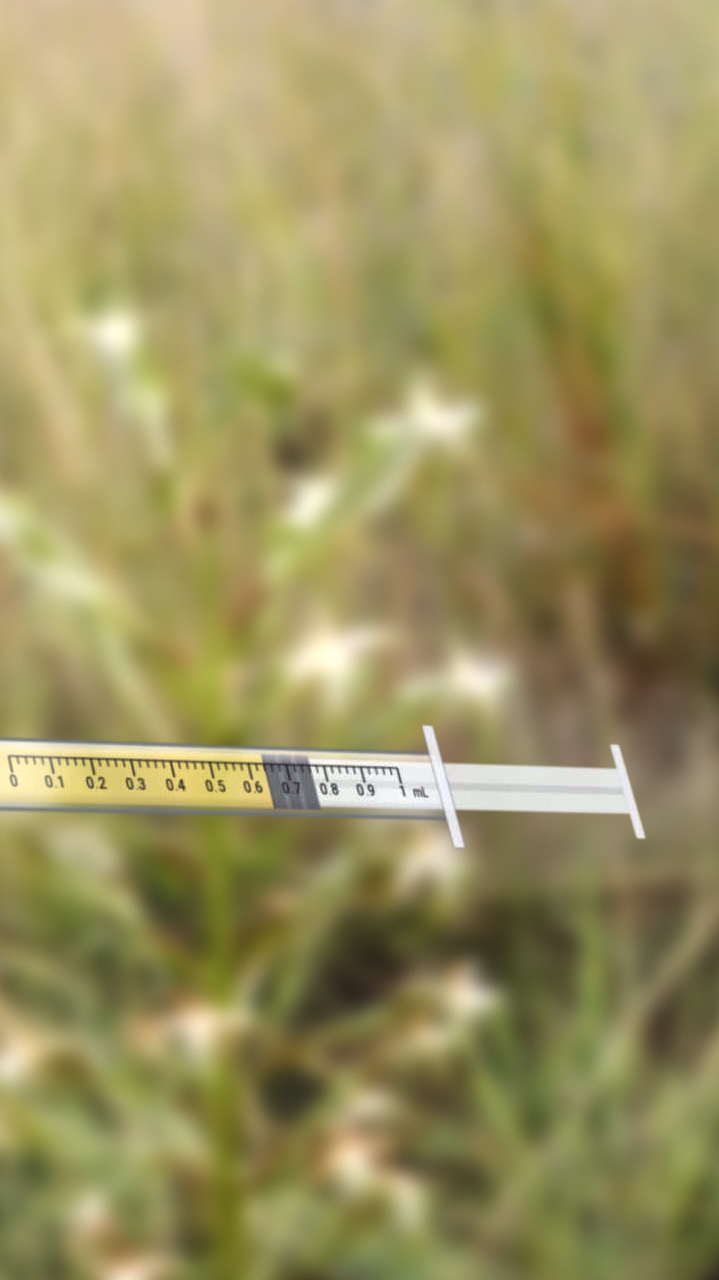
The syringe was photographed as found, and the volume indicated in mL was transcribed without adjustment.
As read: 0.64 mL
